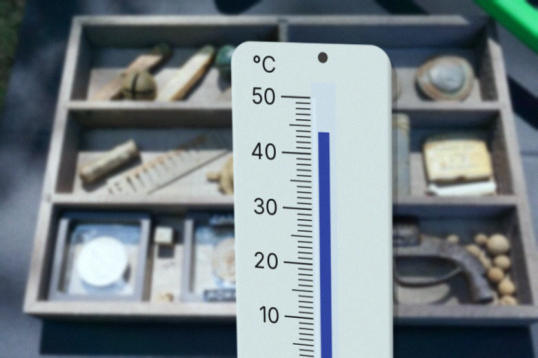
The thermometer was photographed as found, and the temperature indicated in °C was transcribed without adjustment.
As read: 44 °C
